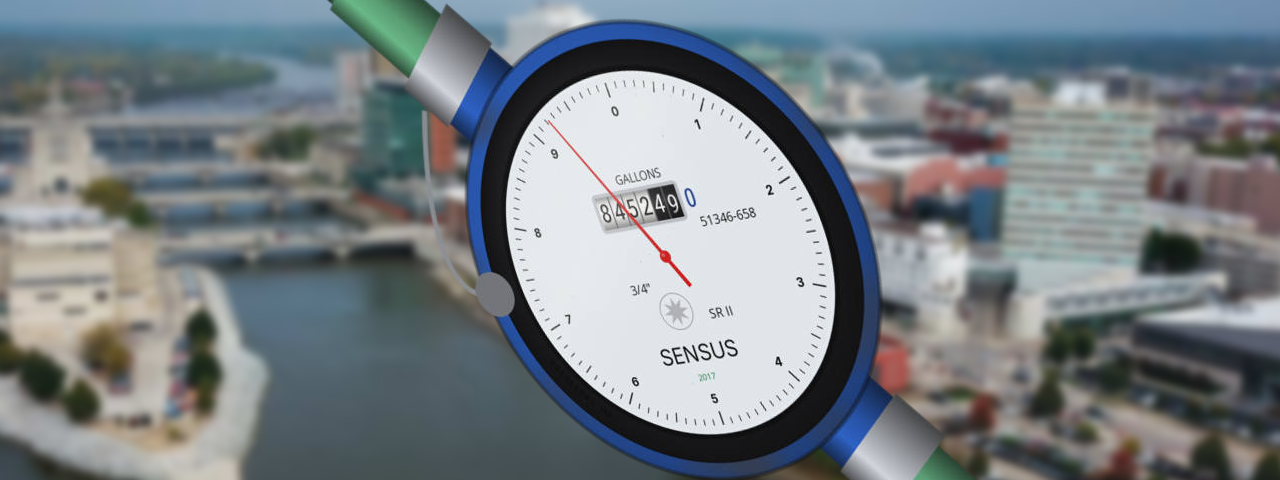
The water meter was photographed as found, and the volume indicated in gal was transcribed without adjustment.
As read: 8452489.2 gal
